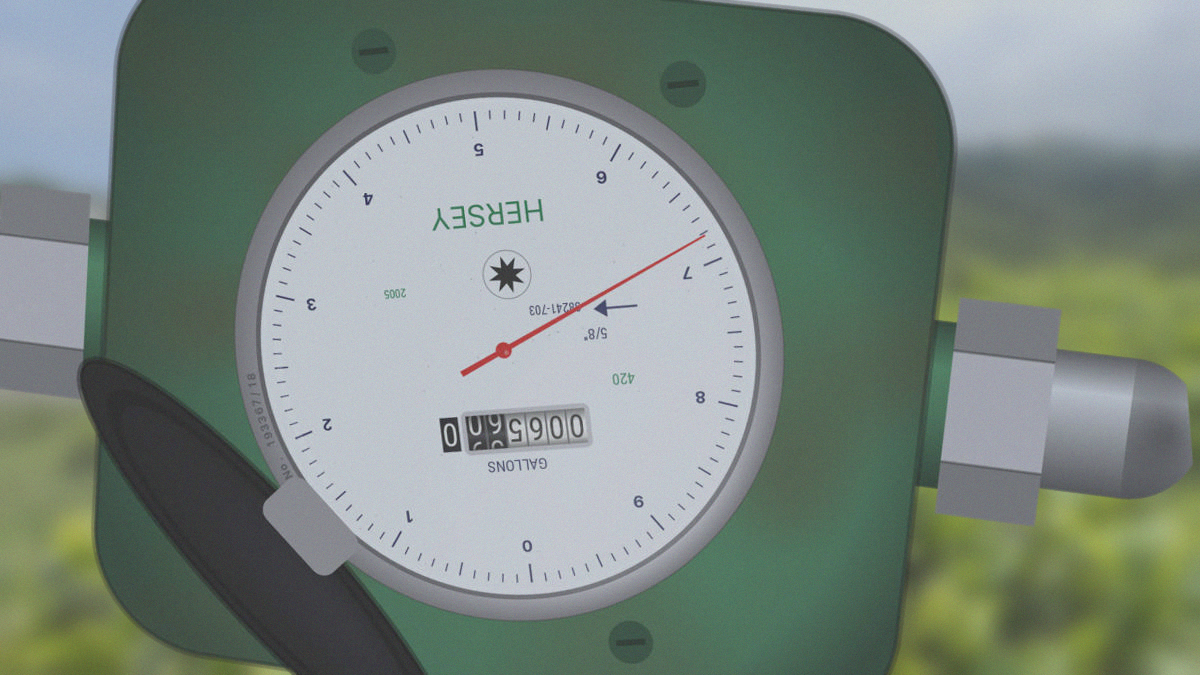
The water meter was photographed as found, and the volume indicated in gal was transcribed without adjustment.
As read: 65596.8 gal
